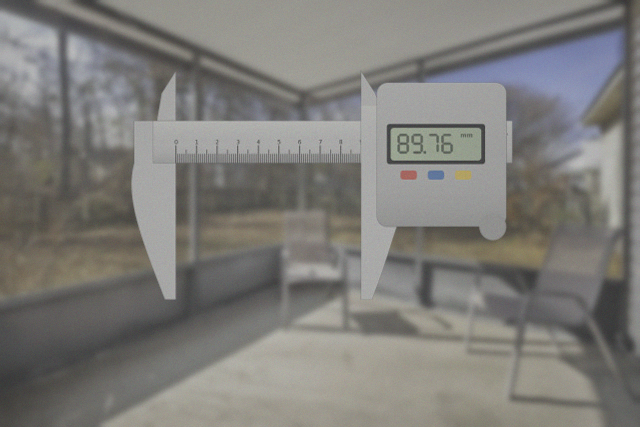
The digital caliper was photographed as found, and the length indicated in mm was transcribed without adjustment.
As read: 89.76 mm
